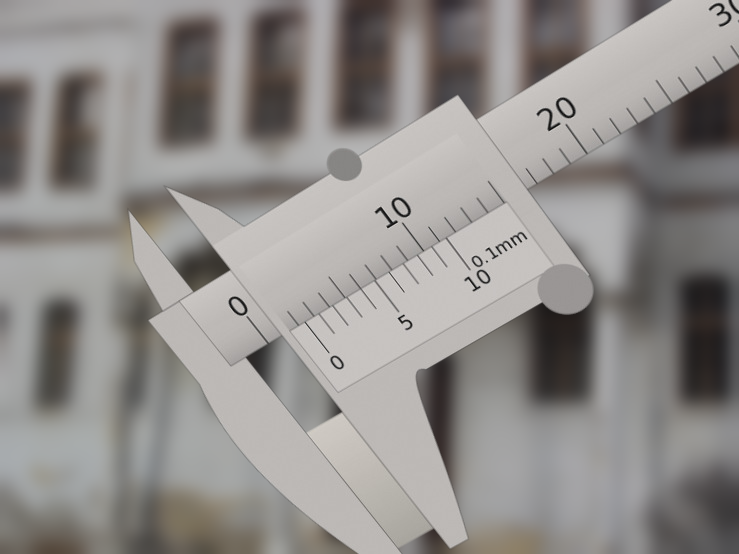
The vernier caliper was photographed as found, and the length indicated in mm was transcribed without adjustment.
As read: 2.4 mm
